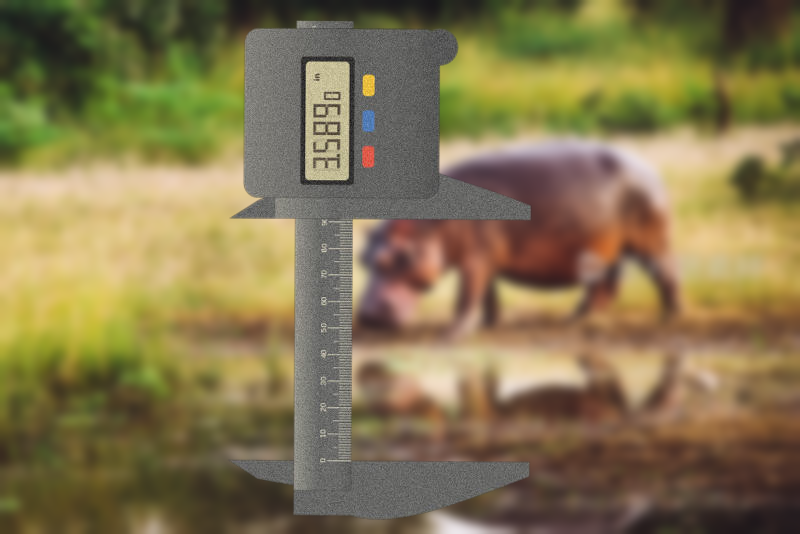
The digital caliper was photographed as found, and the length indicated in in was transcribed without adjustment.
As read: 3.5890 in
